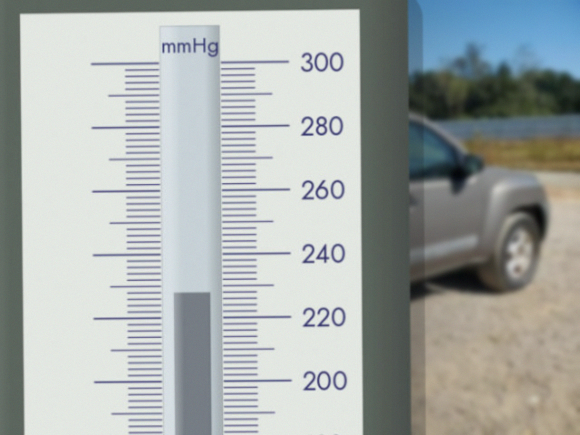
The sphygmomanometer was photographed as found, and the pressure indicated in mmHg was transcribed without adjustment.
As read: 228 mmHg
